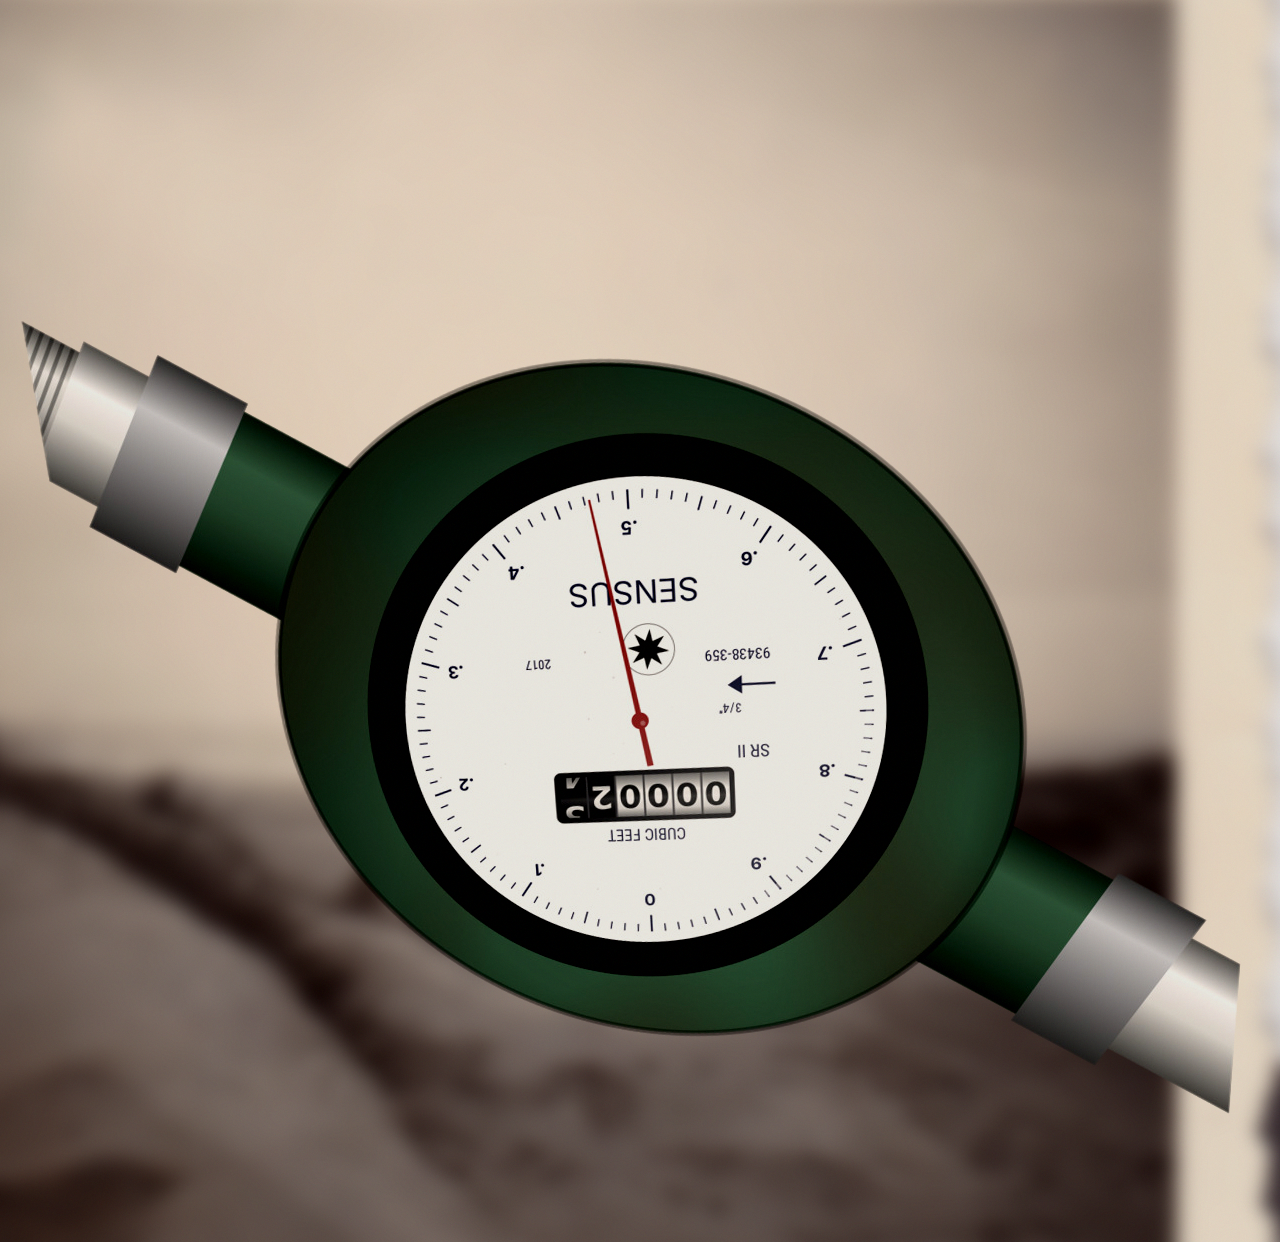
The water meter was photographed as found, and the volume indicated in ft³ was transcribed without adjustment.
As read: 23.47 ft³
